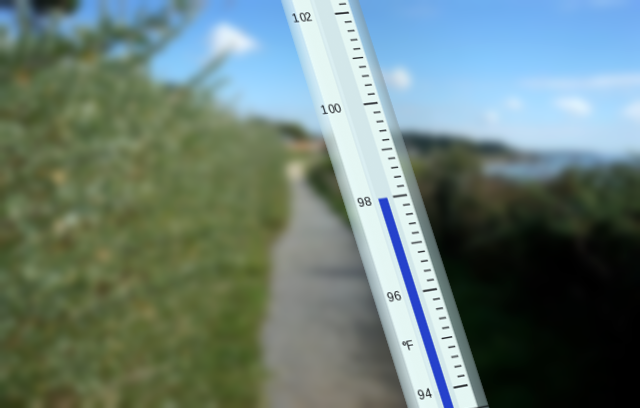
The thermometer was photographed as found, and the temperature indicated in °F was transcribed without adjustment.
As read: 98 °F
